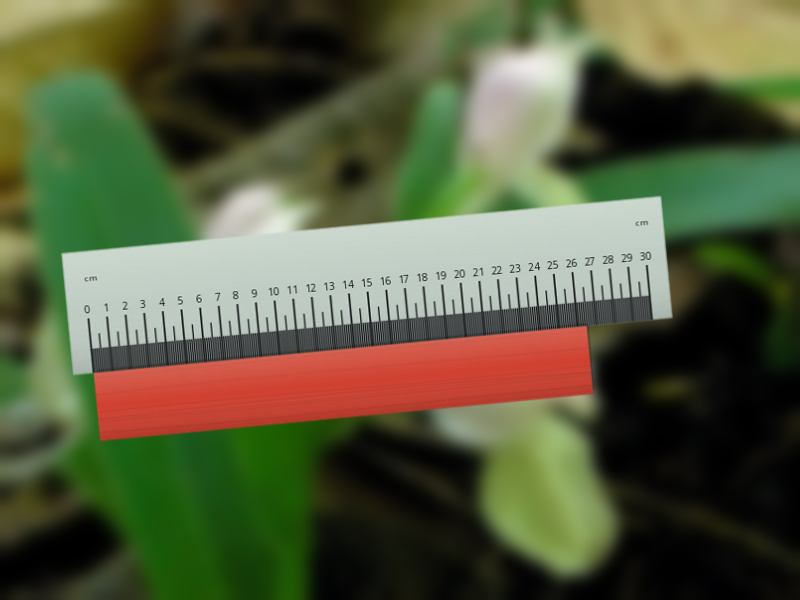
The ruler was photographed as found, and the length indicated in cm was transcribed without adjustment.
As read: 26.5 cm
